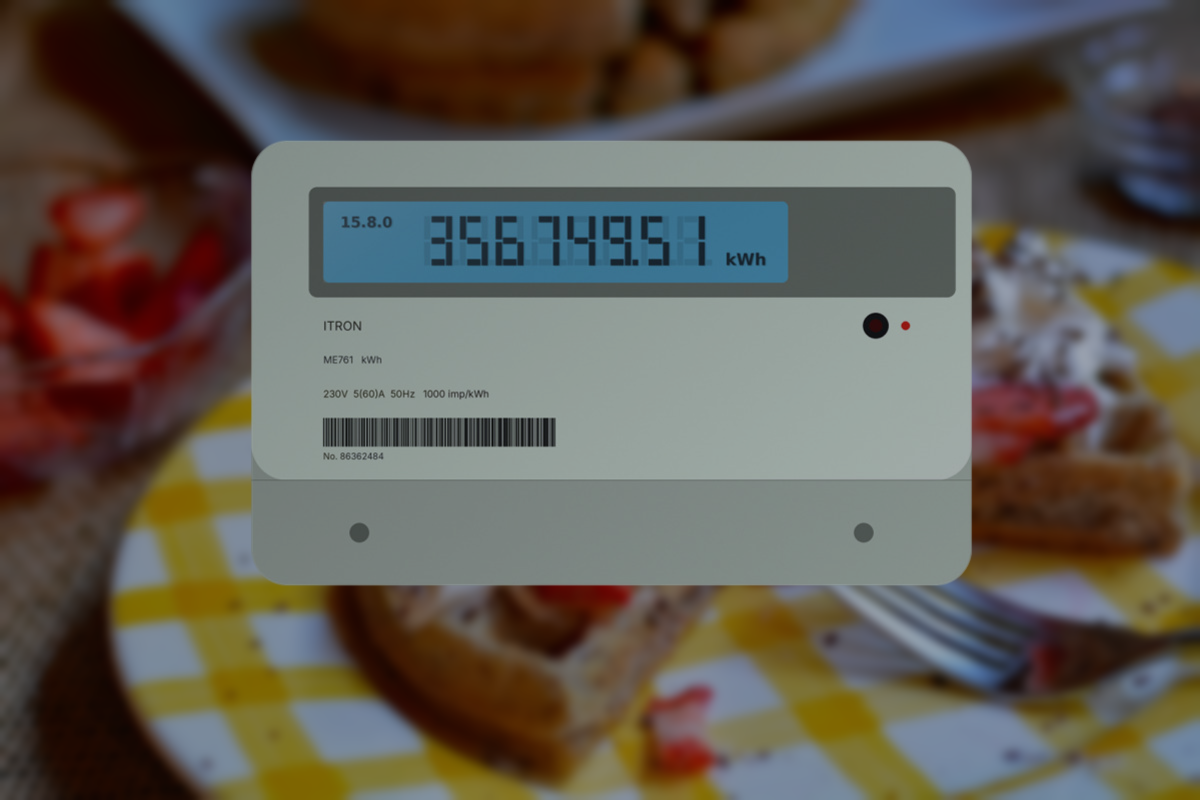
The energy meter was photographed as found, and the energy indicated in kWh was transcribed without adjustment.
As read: 356749.51 kWh
